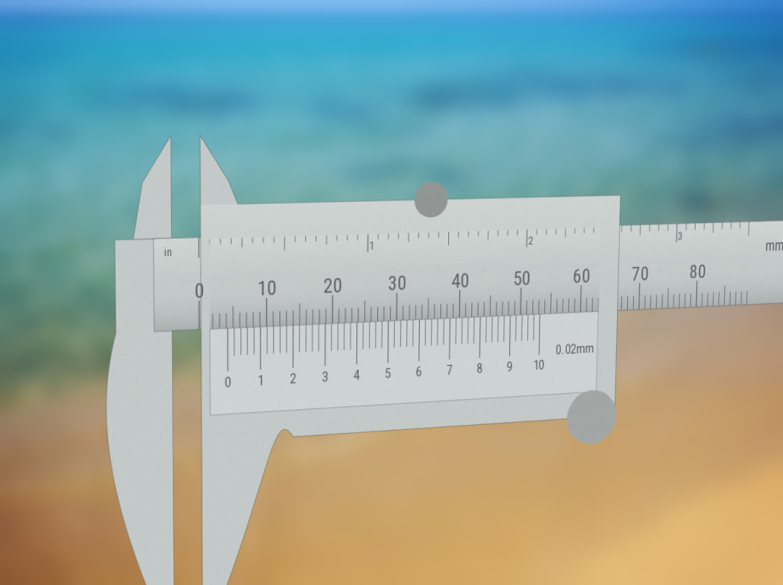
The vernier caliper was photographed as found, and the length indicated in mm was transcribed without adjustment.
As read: 4.2 mm
